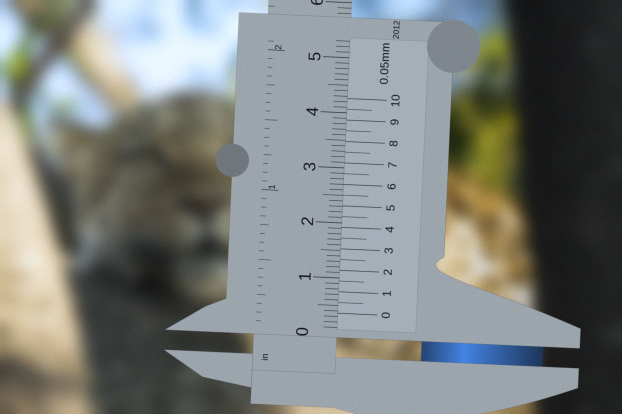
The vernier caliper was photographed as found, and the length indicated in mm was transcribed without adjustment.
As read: 3.6 mm
